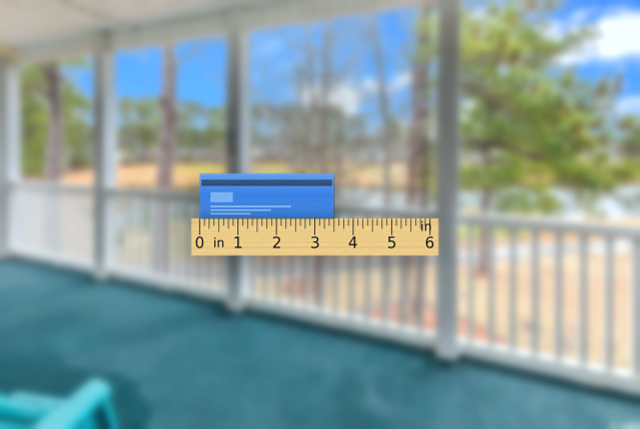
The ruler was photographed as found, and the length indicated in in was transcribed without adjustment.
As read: 3.5 in
